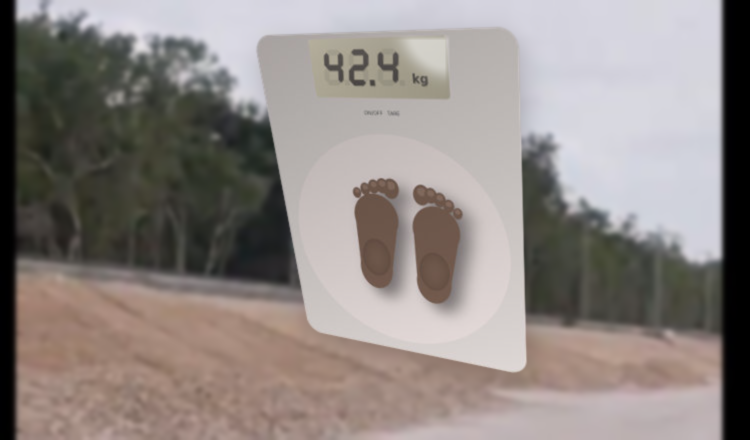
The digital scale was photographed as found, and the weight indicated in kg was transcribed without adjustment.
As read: 42.4 kg
